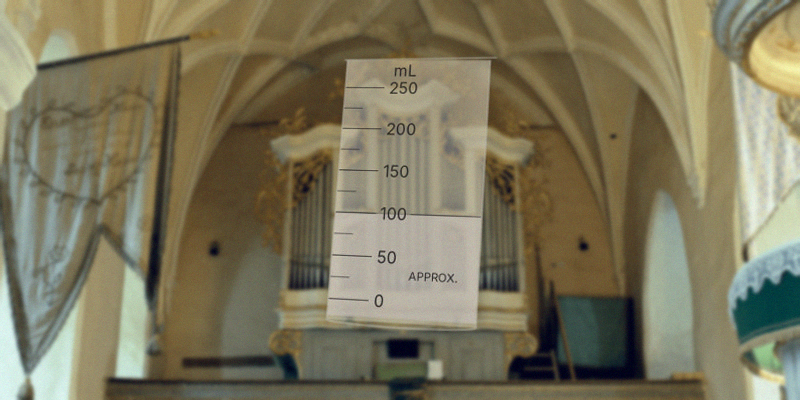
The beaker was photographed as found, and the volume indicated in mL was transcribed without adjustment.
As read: 100 mL
